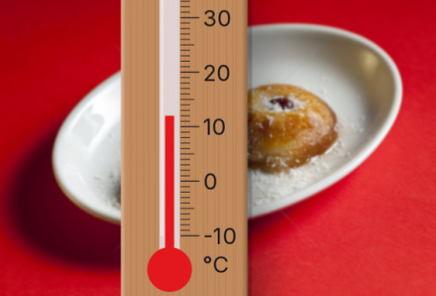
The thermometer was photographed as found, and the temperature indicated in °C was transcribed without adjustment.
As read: 12 °C
